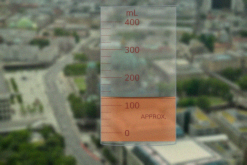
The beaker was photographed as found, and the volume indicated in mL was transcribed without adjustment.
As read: 125 mL
